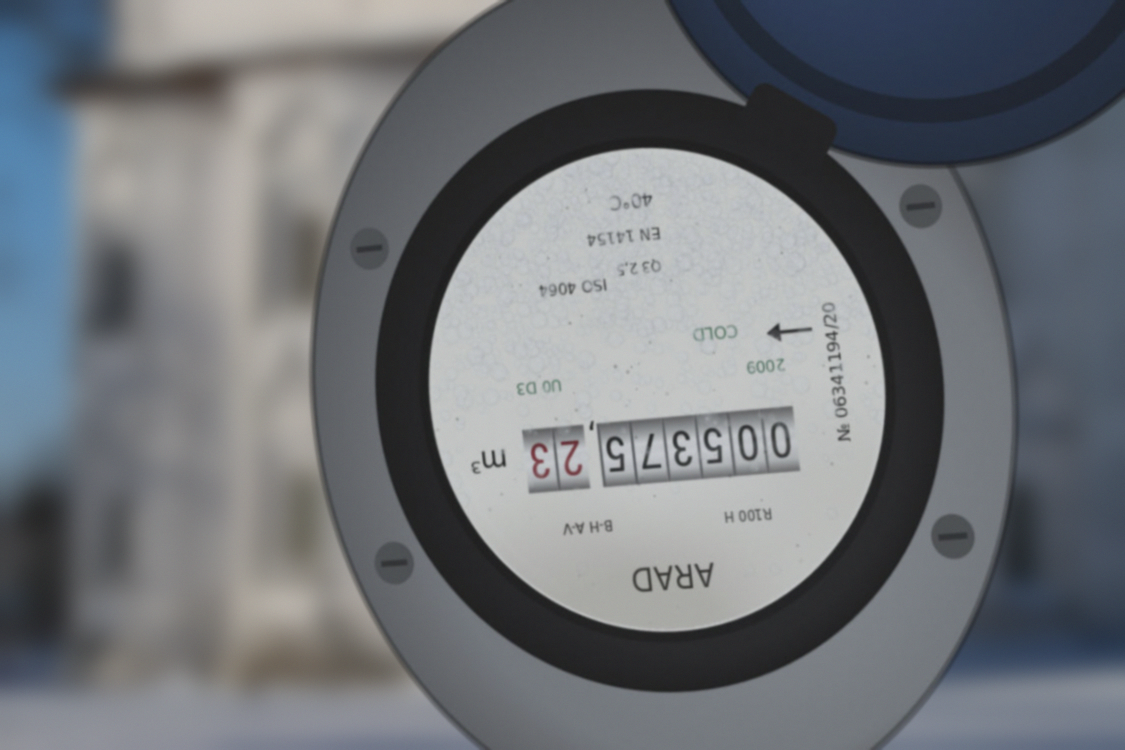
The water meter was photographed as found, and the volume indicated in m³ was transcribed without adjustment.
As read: 5375.23 m³
